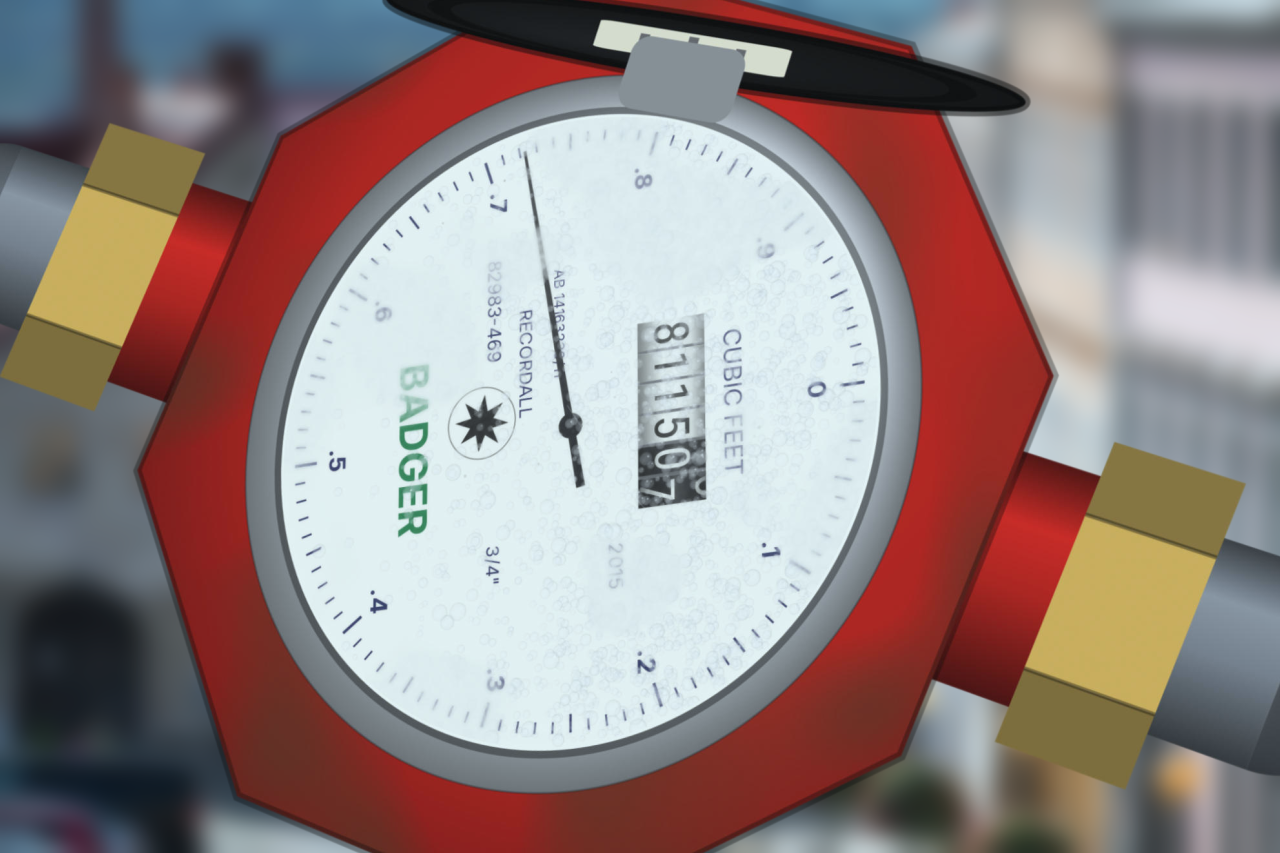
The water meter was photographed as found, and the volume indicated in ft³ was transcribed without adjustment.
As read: 811506.72 ft³
